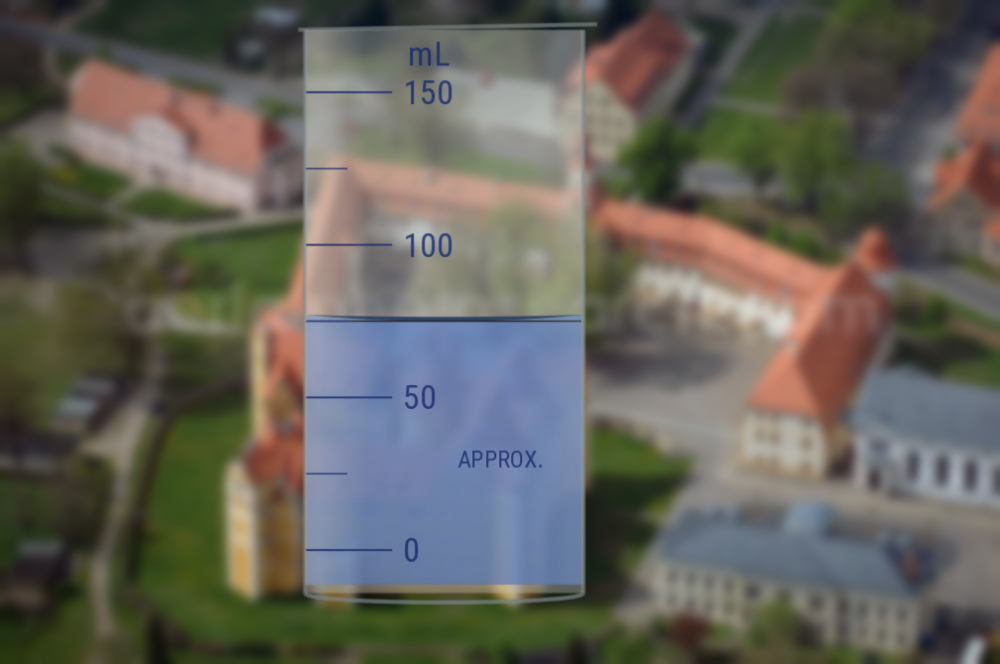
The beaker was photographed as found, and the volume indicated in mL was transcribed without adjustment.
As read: 75 mL
